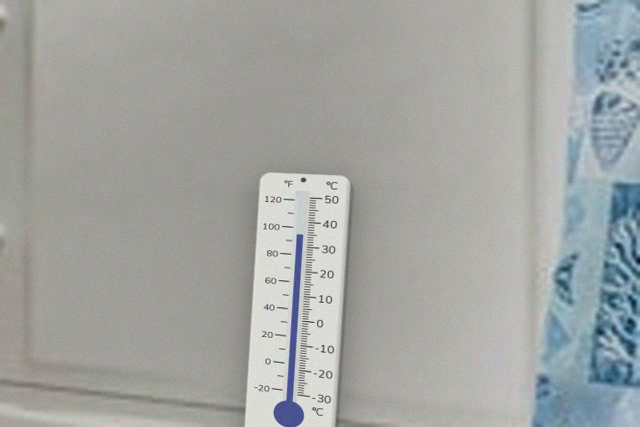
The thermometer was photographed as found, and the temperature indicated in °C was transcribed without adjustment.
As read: 35 °C
